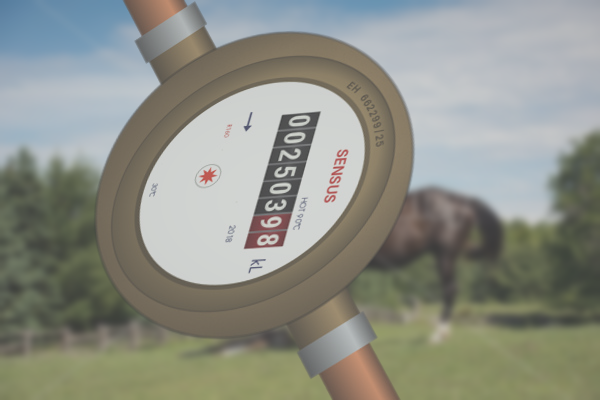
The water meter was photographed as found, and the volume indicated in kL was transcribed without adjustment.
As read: 2503.98 kL
